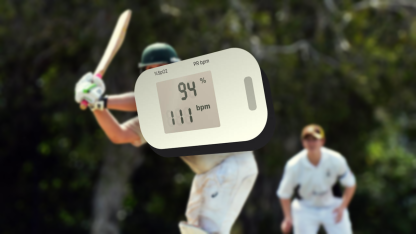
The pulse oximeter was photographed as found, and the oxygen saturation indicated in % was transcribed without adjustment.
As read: 94 %
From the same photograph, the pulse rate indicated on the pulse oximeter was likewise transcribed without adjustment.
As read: 111 bpm
